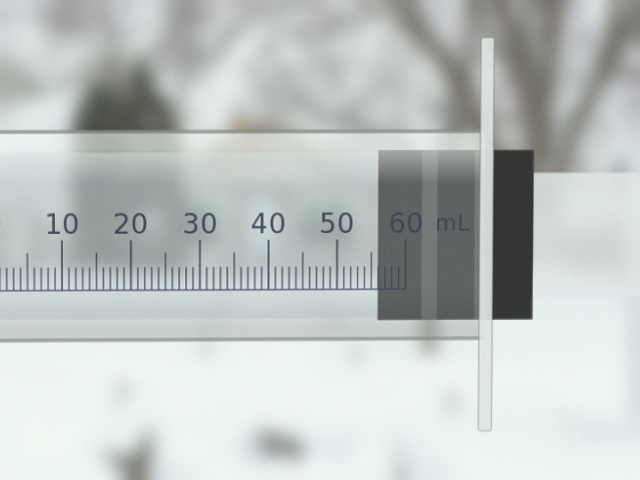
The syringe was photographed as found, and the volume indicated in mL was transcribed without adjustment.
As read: 56 mL
